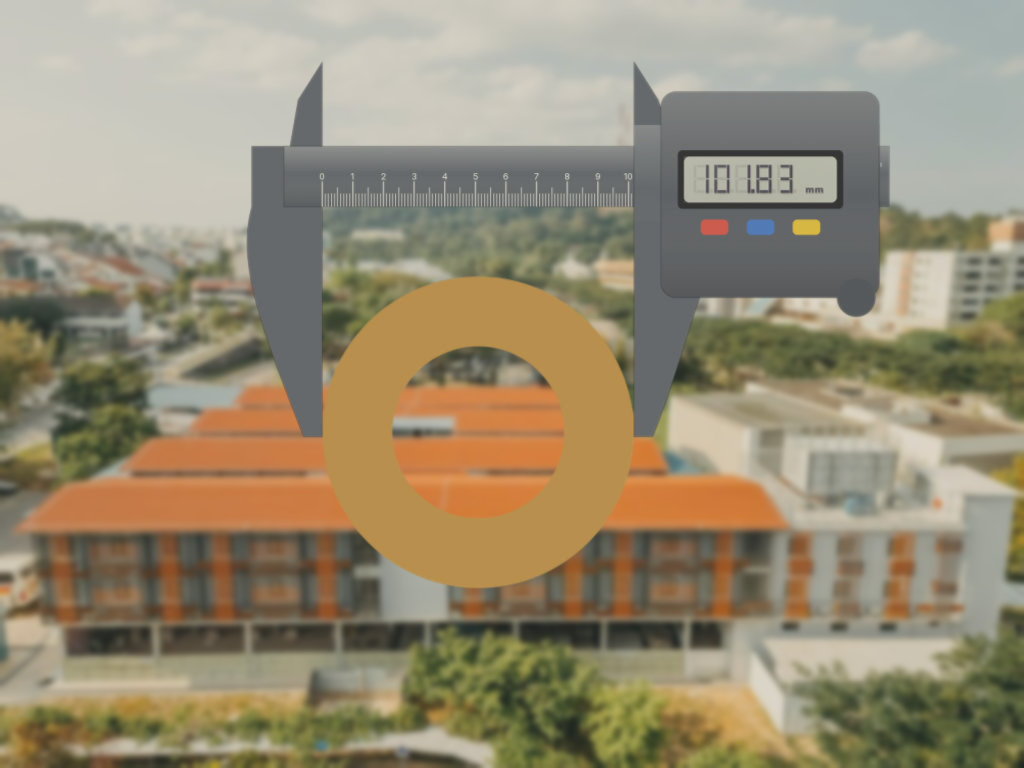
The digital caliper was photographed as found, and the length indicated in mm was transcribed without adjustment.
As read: 101.83 mm
